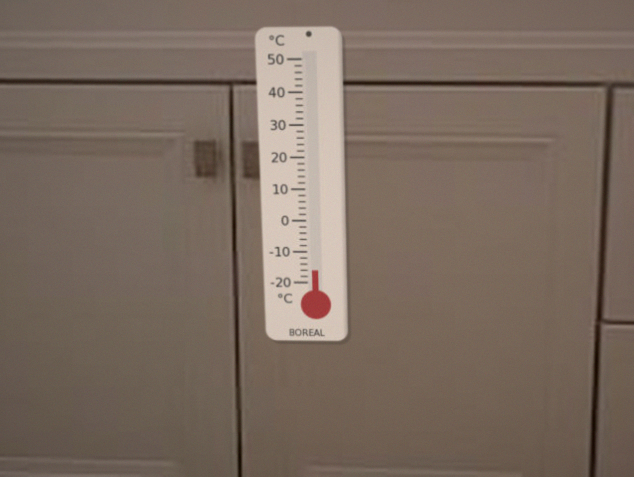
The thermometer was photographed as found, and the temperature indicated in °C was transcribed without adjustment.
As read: -16 °C
